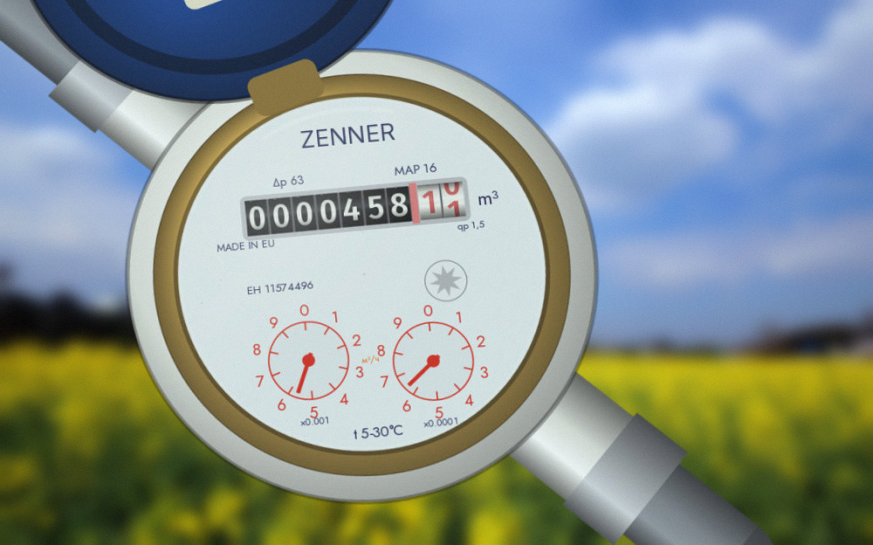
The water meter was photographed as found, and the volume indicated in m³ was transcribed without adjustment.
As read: 458.1056 m³
